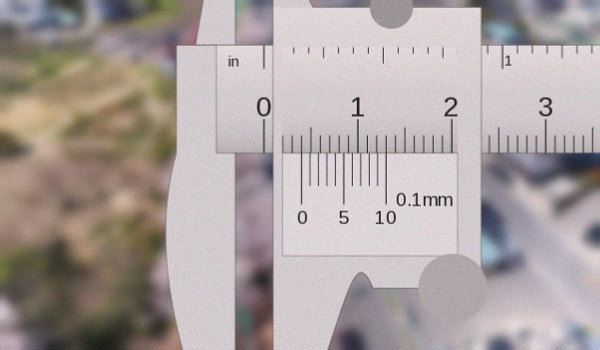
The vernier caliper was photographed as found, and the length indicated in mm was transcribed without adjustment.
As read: 4.0 mm
